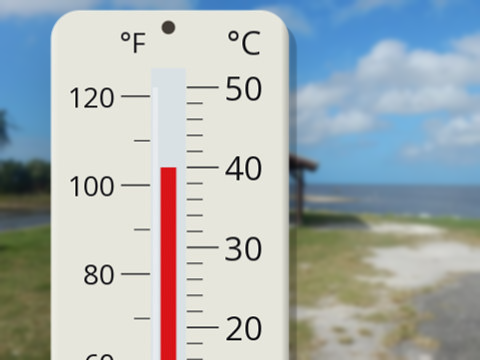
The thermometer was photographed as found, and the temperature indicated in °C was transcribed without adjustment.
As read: 40 °C
